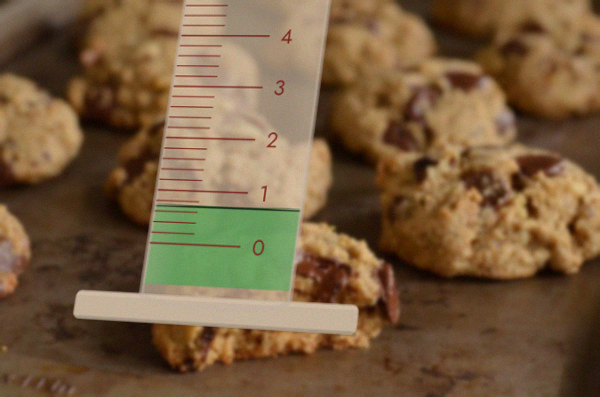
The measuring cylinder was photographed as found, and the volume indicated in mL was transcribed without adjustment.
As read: 0.7 mL
